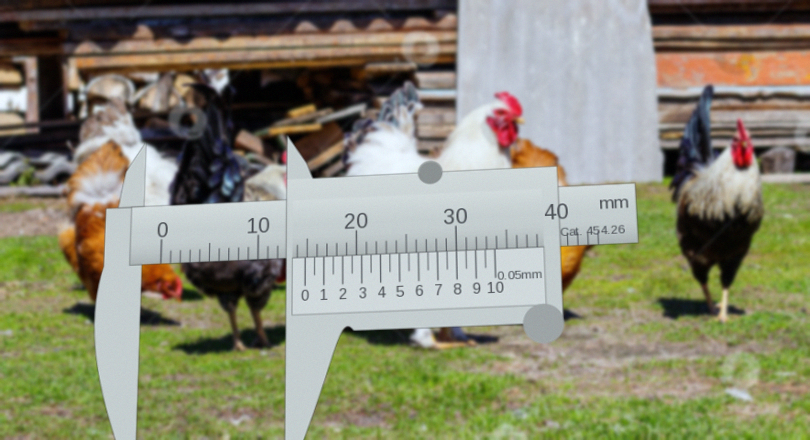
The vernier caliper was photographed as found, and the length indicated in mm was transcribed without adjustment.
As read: 14.8 mm
